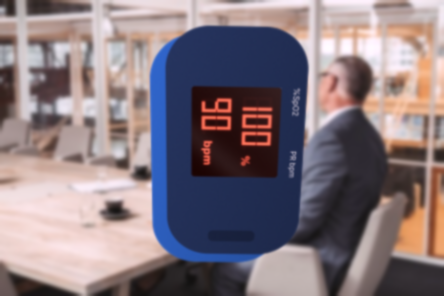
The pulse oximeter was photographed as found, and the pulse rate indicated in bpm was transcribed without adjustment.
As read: 90 bpm
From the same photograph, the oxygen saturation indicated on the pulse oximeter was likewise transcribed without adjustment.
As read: 100 %
